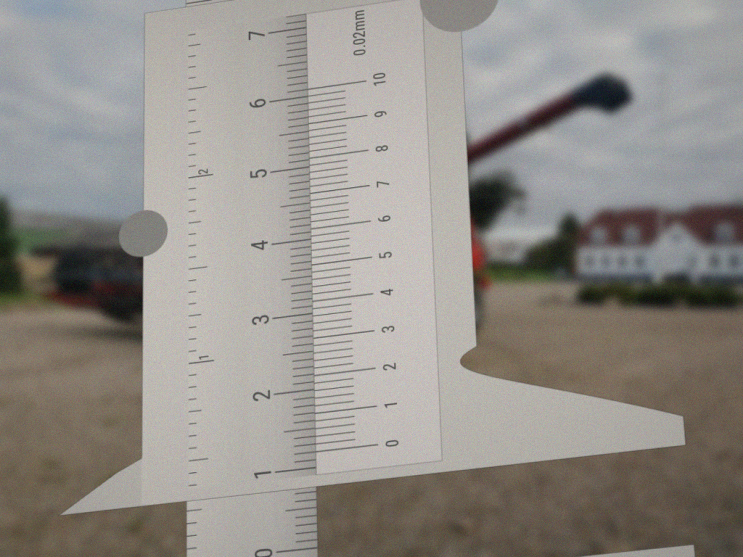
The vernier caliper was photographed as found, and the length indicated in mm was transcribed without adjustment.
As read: 12.0 mm
